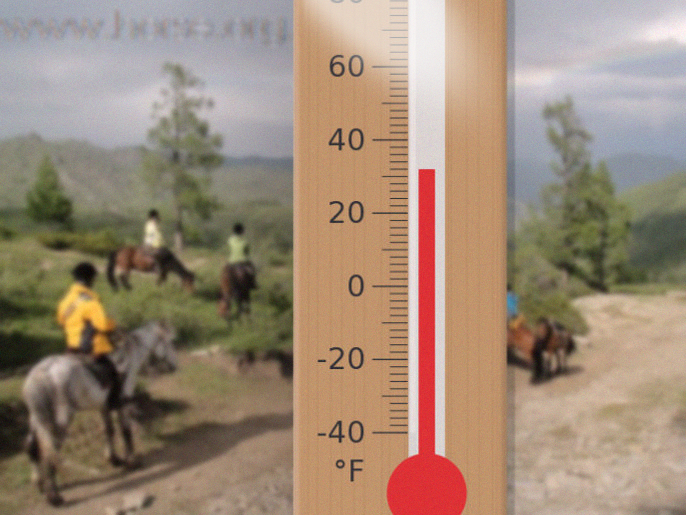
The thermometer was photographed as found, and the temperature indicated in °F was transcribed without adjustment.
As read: 32 °F
